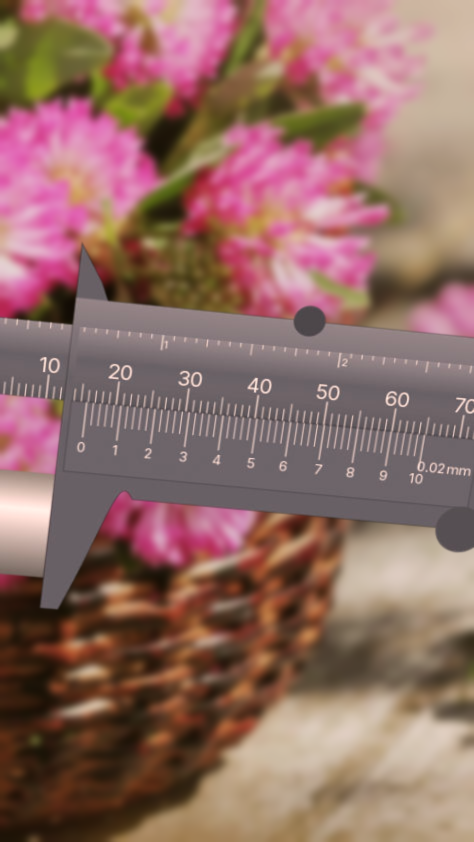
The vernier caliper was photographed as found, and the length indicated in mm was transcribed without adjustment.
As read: 15.8 mm
